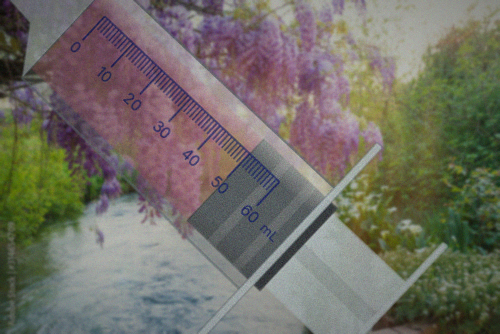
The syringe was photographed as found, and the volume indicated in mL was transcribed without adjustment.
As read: 50 mL
